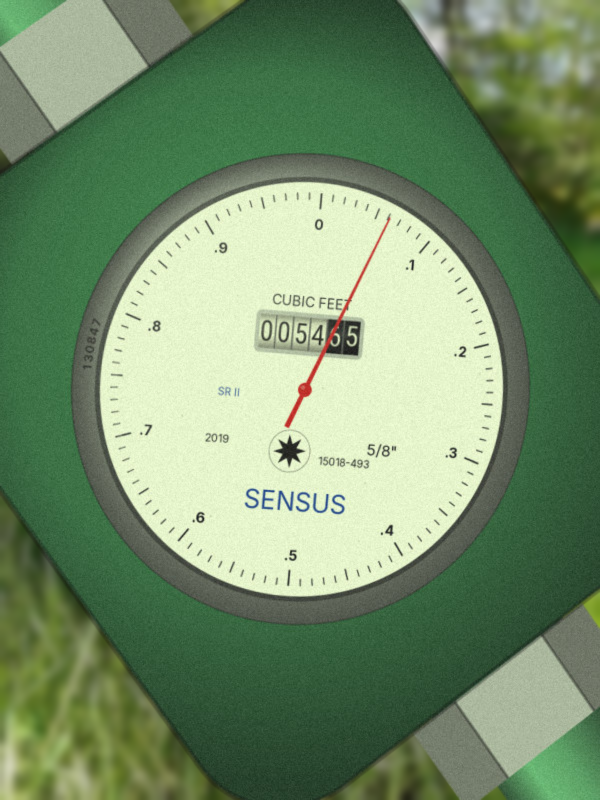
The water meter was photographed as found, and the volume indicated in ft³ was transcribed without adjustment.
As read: 5465.06 ft³
